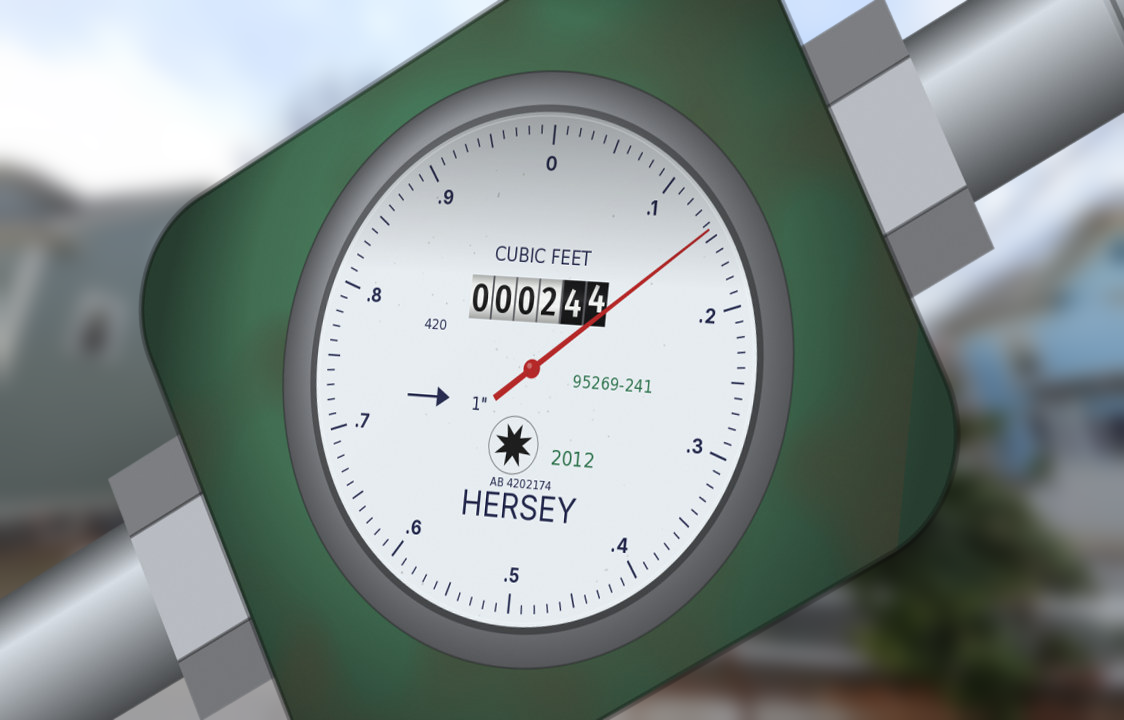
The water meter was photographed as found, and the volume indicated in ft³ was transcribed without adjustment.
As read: 244.14 ft³
